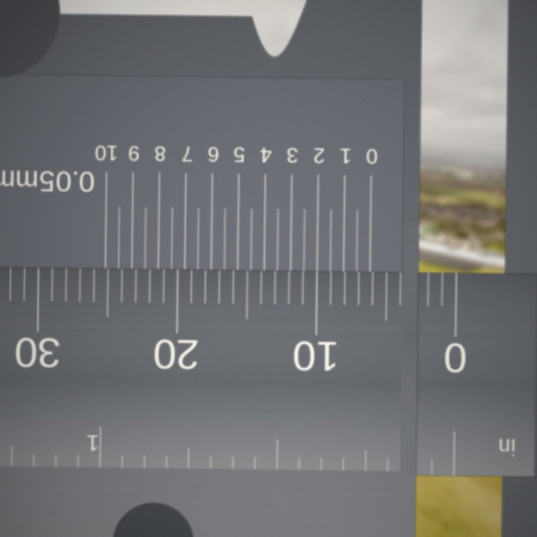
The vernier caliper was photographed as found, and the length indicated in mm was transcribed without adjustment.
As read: 6.2 mm
